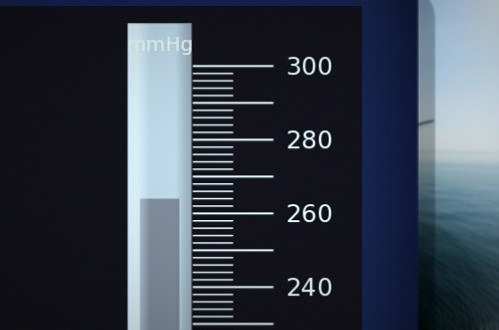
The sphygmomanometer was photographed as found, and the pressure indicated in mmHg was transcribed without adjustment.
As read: 264 mmHg
